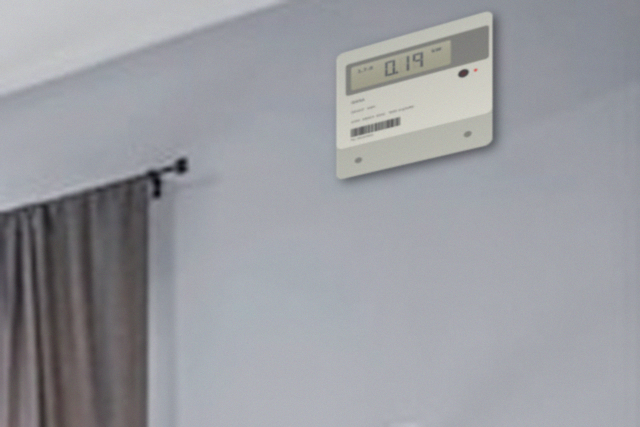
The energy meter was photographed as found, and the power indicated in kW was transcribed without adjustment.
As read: 0.19 kW
